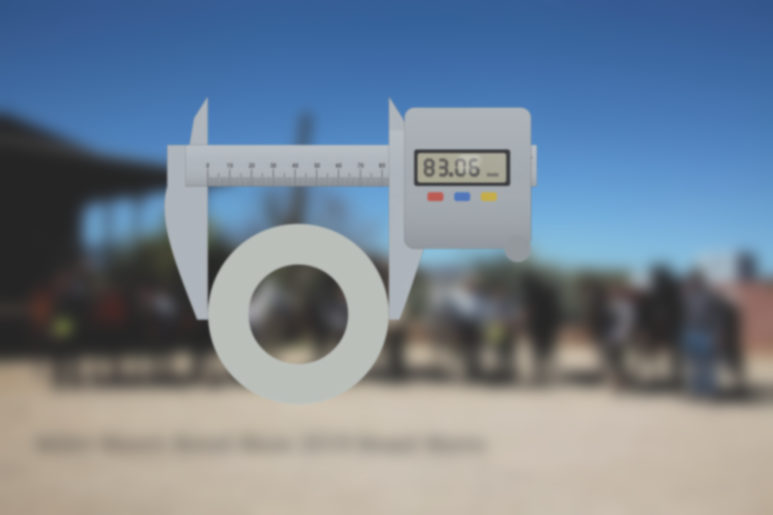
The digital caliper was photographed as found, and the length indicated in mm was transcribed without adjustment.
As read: 83.06 mm
